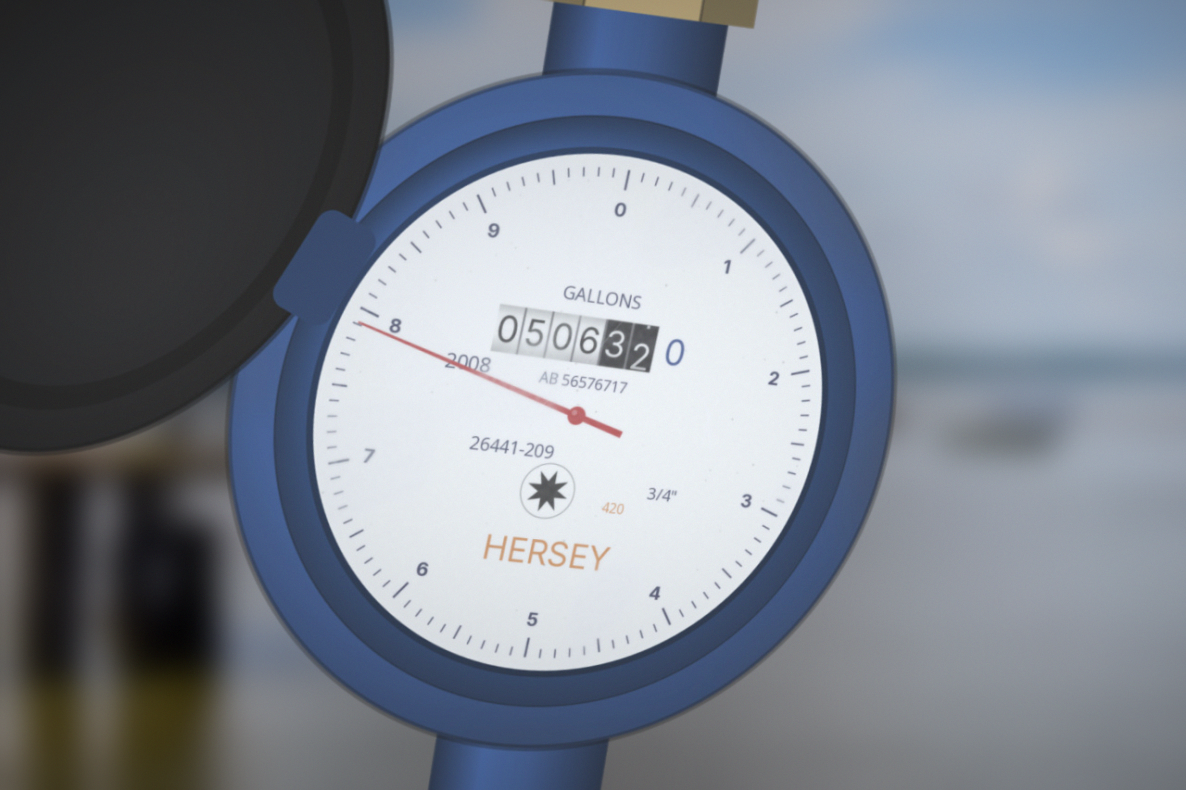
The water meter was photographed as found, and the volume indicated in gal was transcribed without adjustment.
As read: 506317.9 gal
